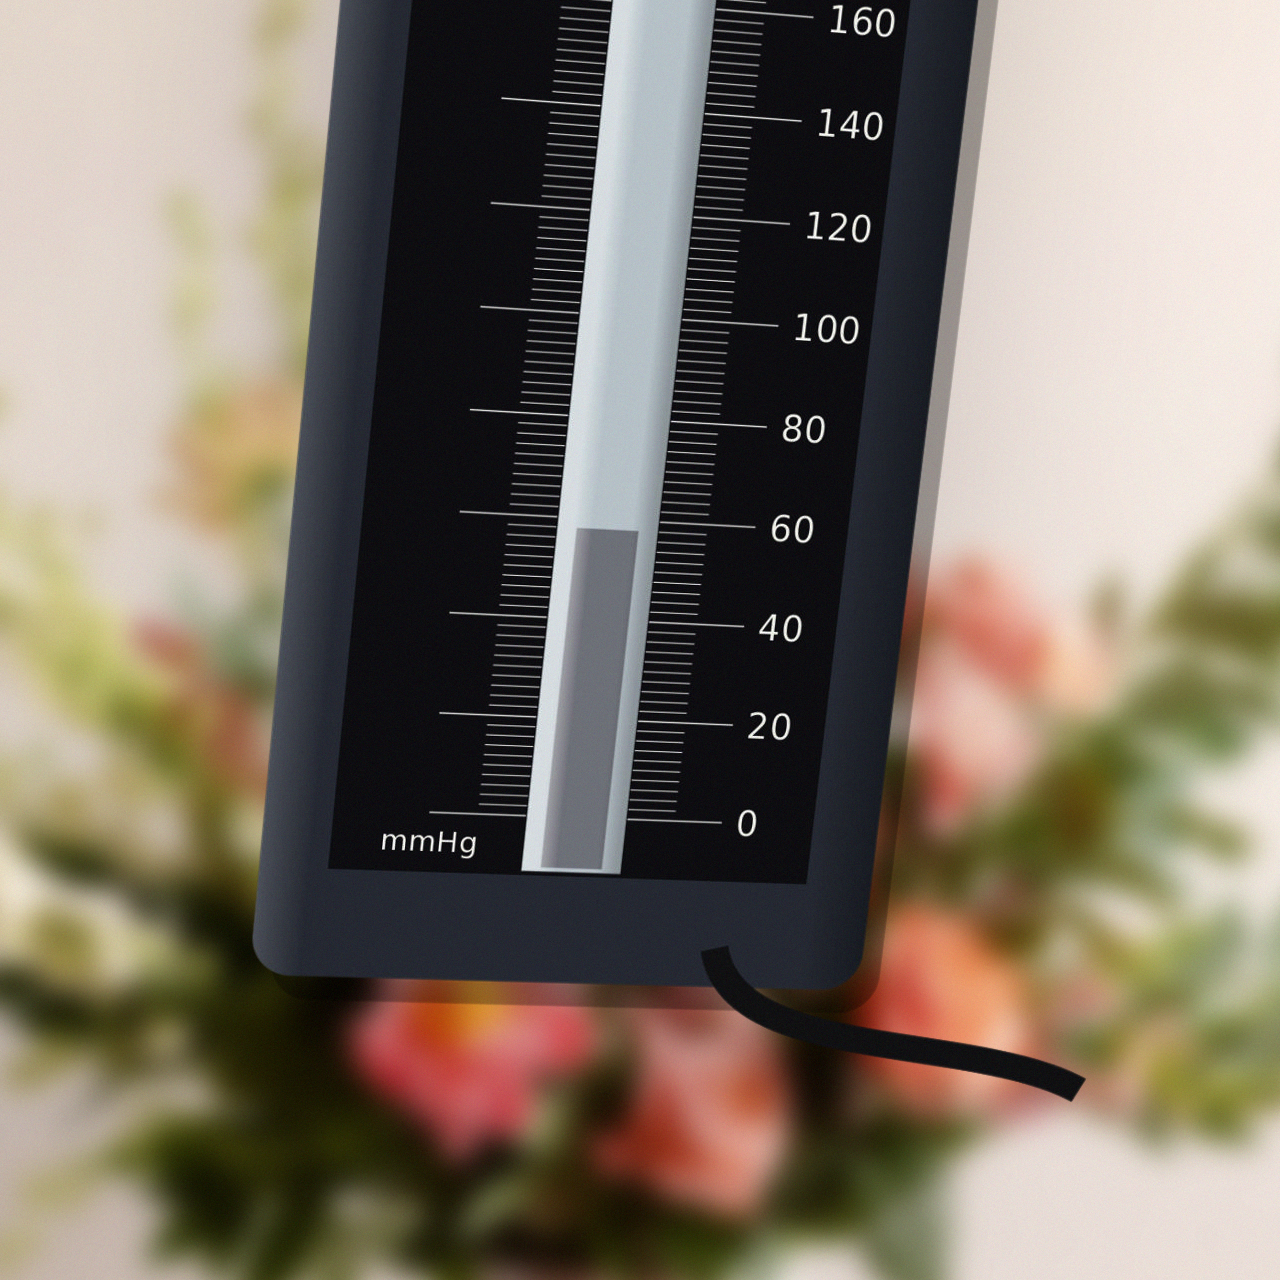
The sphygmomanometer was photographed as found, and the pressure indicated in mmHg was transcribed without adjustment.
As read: 58 mmHg
